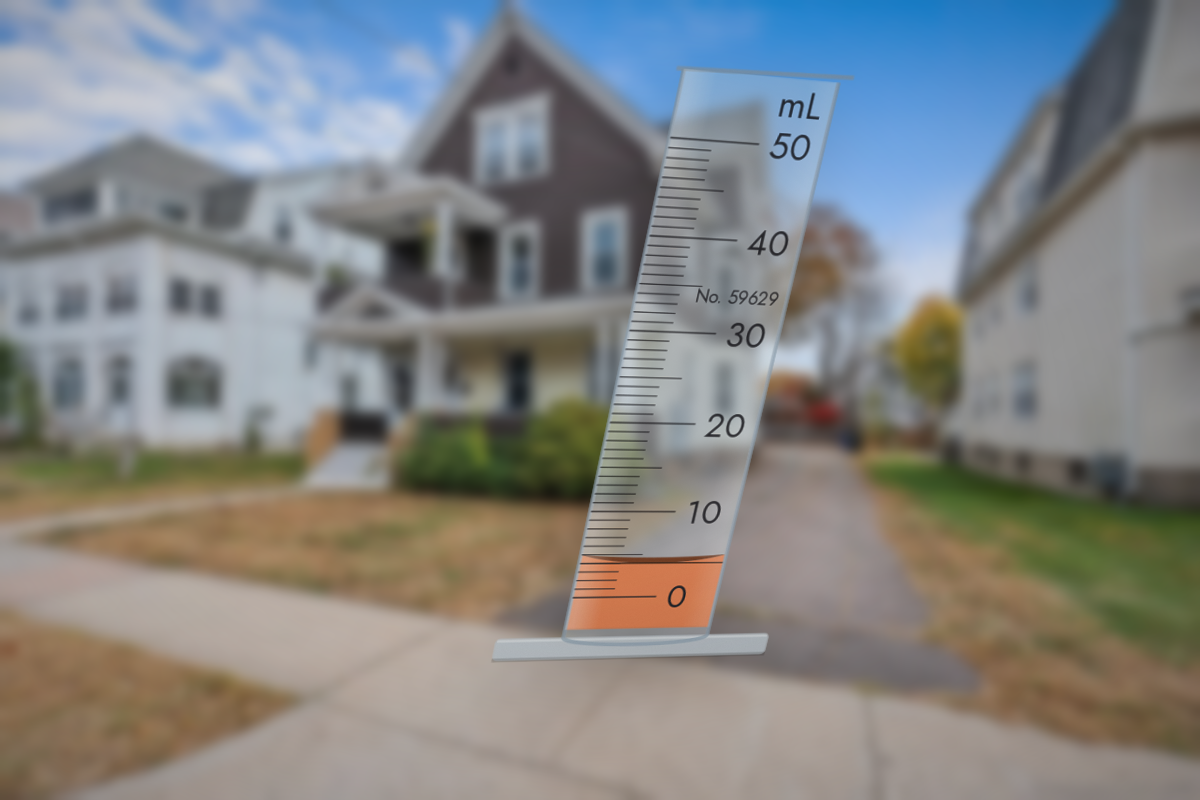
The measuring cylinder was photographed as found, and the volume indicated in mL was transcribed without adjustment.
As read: 4 mL
